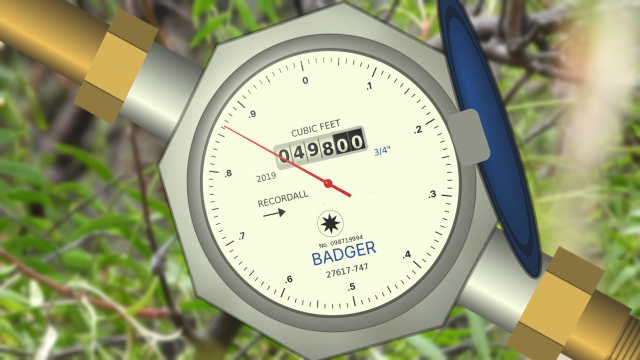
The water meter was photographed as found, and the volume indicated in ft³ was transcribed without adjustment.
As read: 49799.86 ft³
